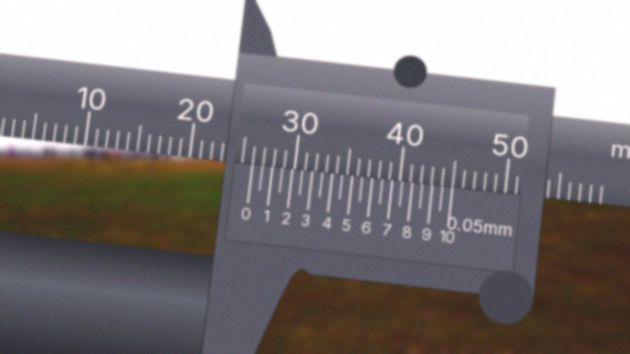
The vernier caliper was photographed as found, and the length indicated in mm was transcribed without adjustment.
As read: 26.0 mm
